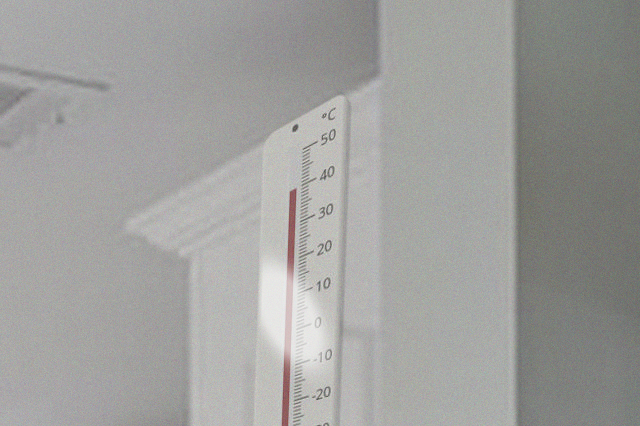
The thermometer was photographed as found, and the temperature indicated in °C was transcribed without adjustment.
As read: 40 °C
